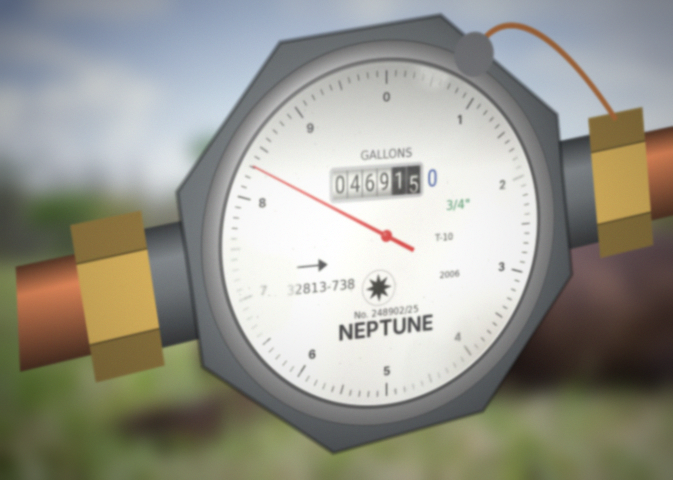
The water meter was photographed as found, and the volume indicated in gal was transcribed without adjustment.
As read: 469148.3 gal
